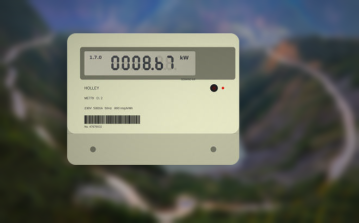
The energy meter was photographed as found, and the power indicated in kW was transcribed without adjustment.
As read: 8.67 kW
